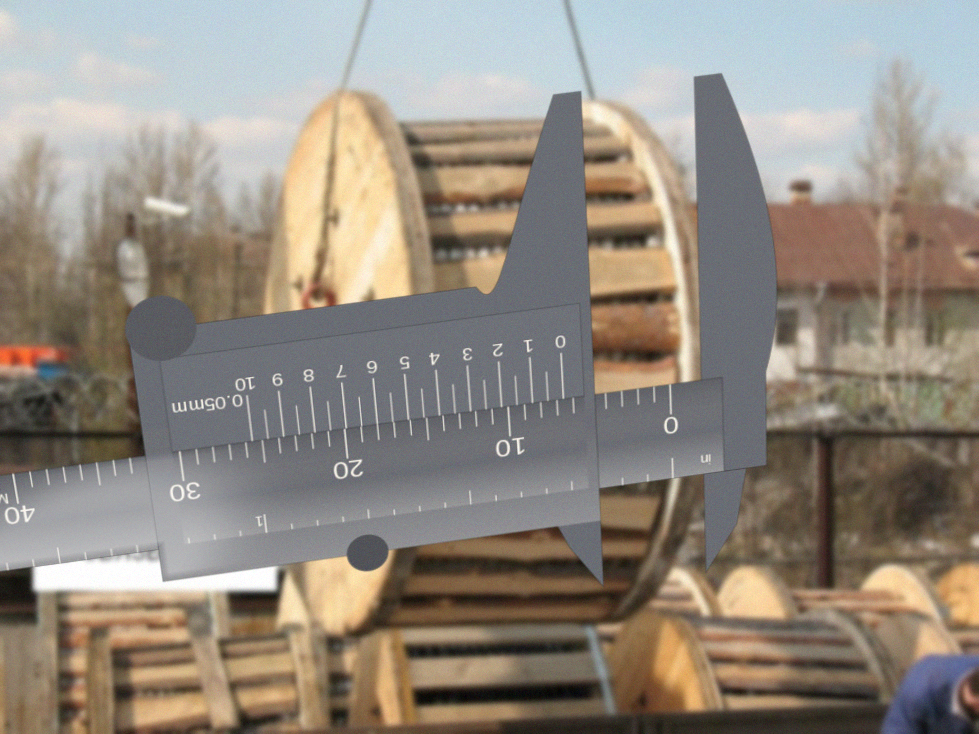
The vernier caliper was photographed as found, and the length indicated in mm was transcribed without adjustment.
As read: 6.6 mm
